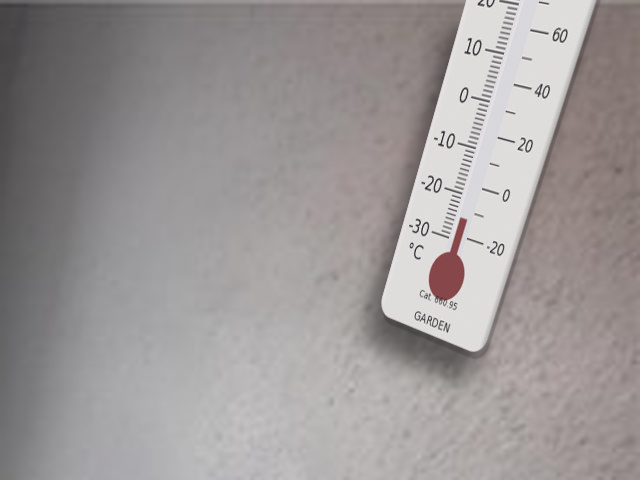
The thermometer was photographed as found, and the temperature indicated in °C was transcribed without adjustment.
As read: -25 °C
